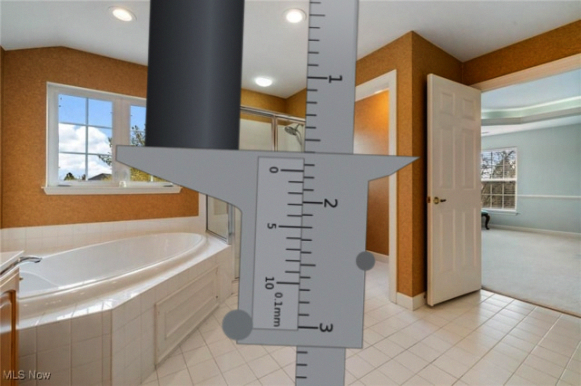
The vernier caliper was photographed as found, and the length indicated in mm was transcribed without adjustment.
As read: 17.5 mm
